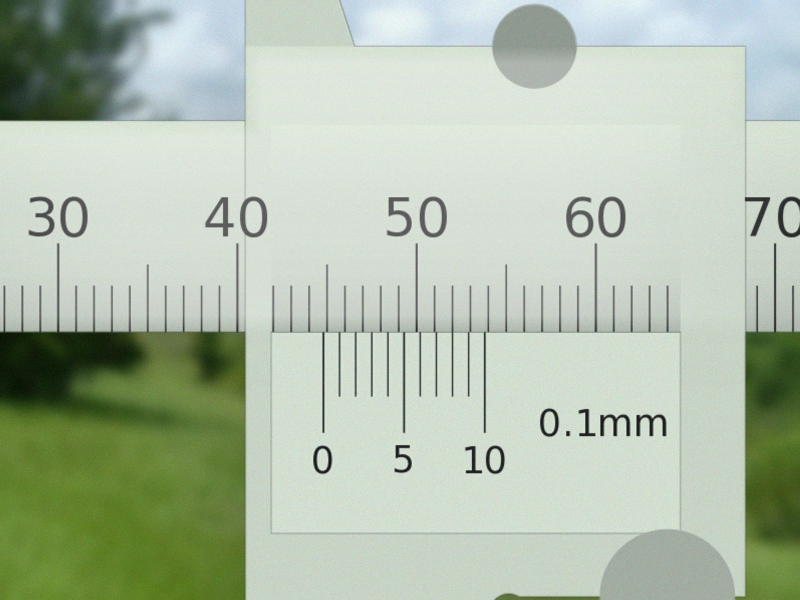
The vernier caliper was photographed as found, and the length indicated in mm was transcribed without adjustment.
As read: 44.8 mm
